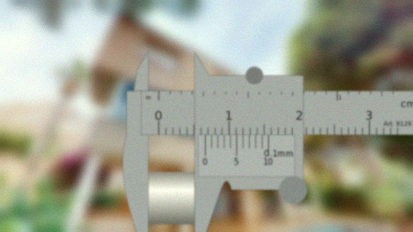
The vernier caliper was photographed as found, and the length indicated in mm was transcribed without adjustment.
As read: 6.6 mm
